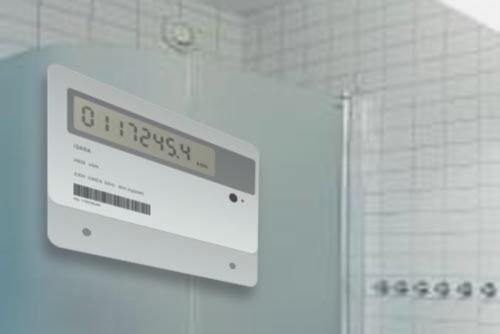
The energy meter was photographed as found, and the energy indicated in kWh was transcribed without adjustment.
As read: 117245.4 kWh
